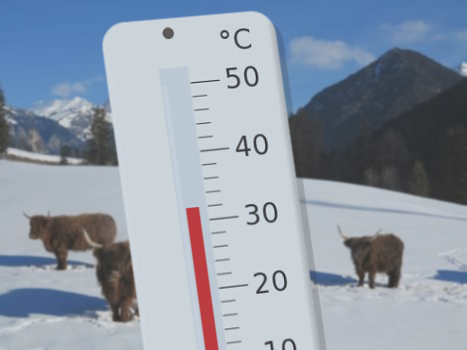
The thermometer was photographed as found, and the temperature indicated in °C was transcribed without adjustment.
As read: 32 °C
